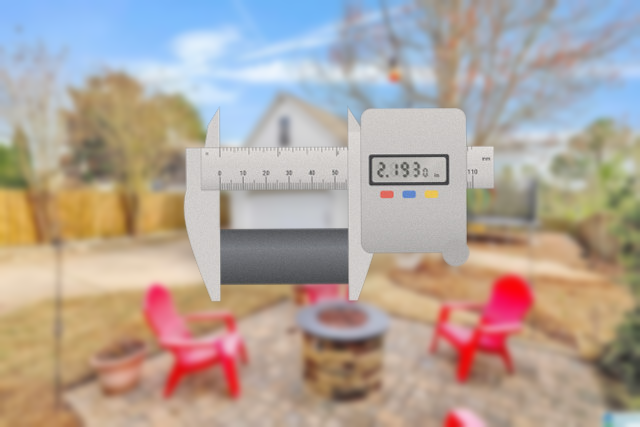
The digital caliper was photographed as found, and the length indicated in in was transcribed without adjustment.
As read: 2.1930 in
